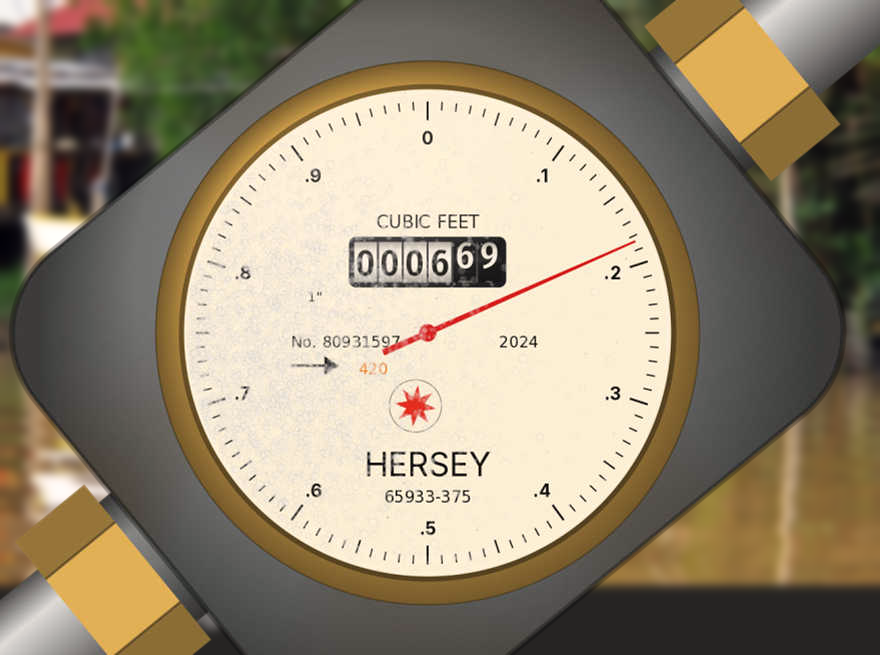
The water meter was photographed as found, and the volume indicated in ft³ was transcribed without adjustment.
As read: 669.18 ft³
